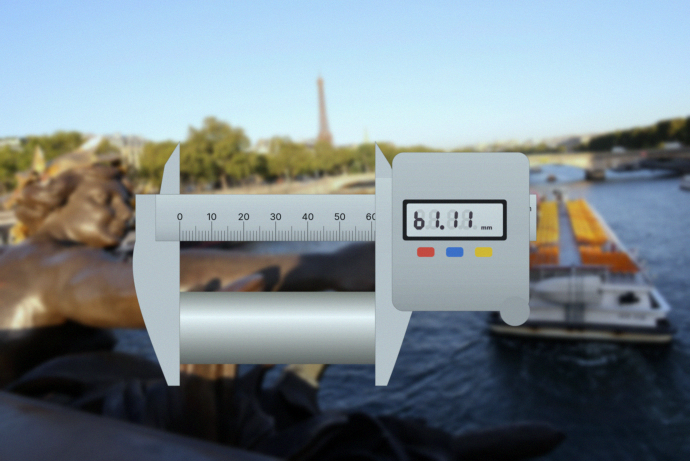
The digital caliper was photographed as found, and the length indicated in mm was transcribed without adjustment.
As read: 61.11 mm
